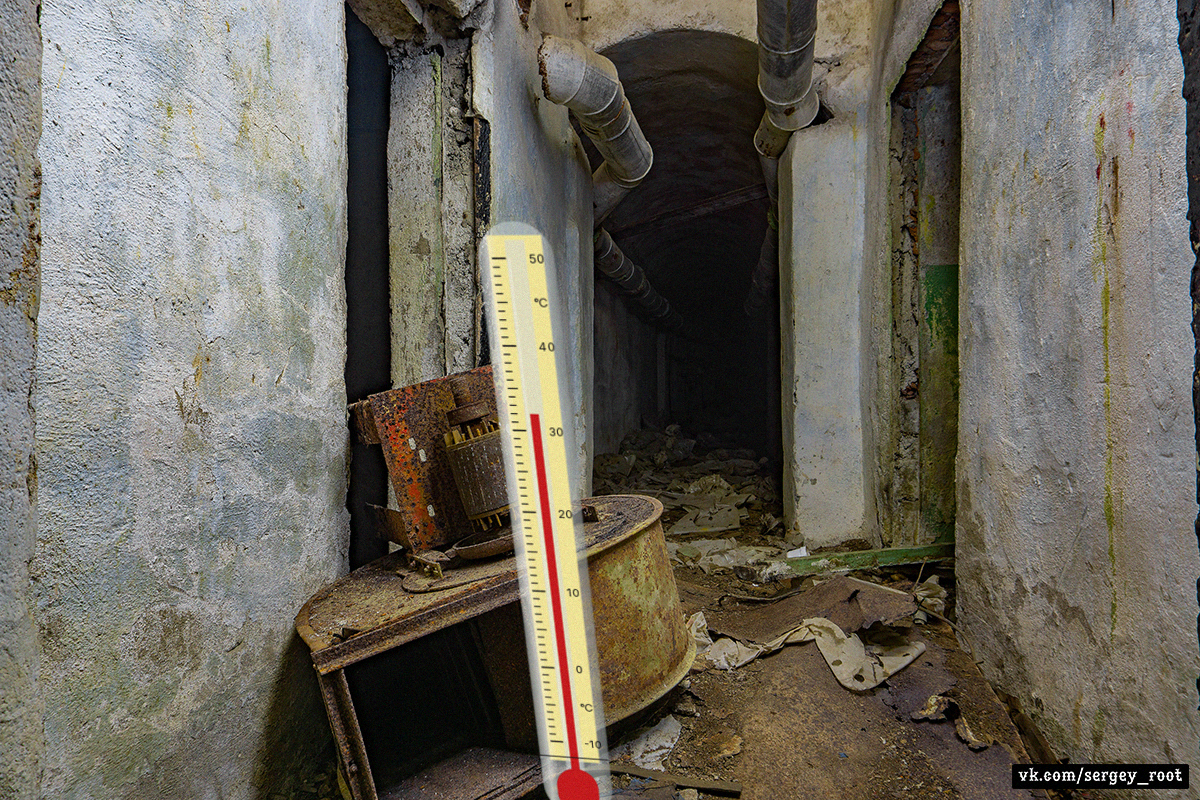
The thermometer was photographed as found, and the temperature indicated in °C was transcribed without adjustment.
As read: 32 °C
